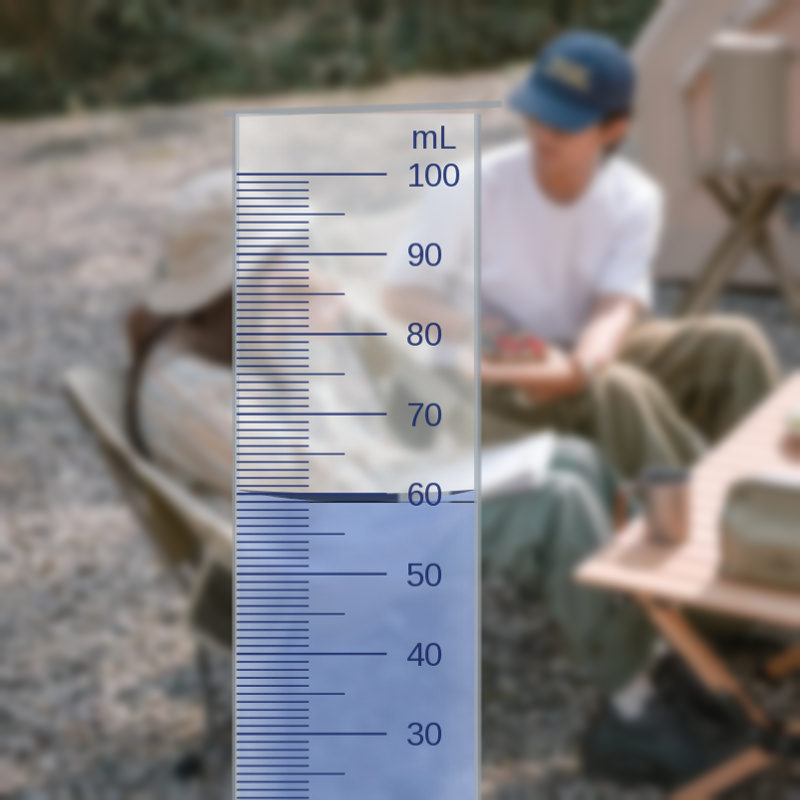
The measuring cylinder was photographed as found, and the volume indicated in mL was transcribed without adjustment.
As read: 59 mL
